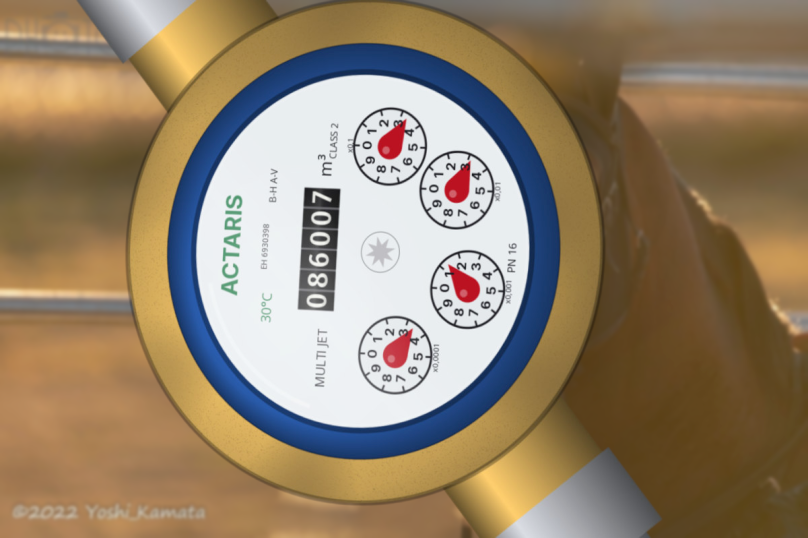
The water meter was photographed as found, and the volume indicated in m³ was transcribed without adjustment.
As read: 86007.3313 m³
